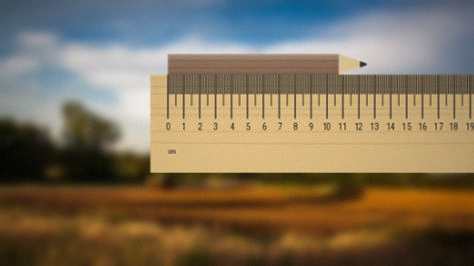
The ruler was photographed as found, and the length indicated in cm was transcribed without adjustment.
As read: 12.5 cm
